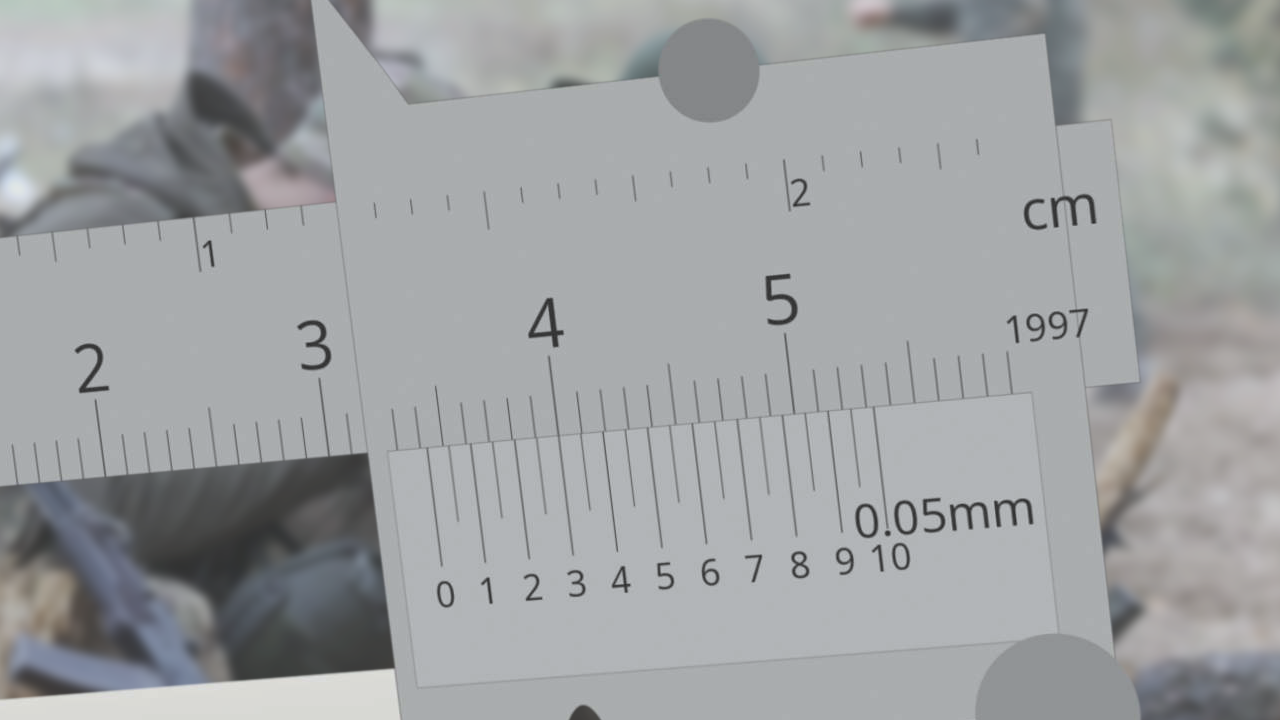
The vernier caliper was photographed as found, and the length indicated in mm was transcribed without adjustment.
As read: 34.3 mm
